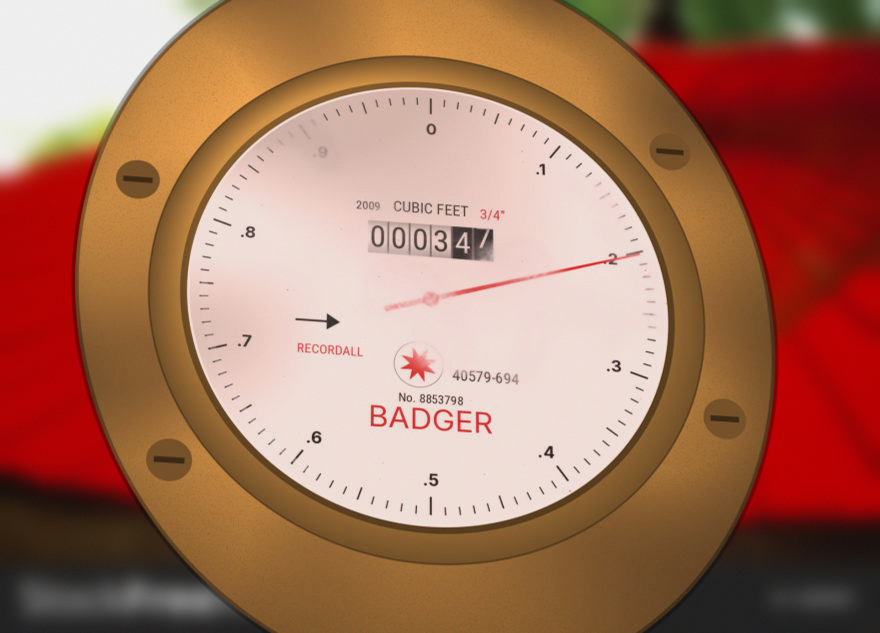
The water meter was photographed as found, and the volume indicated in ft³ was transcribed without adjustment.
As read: 347.20 ft³
